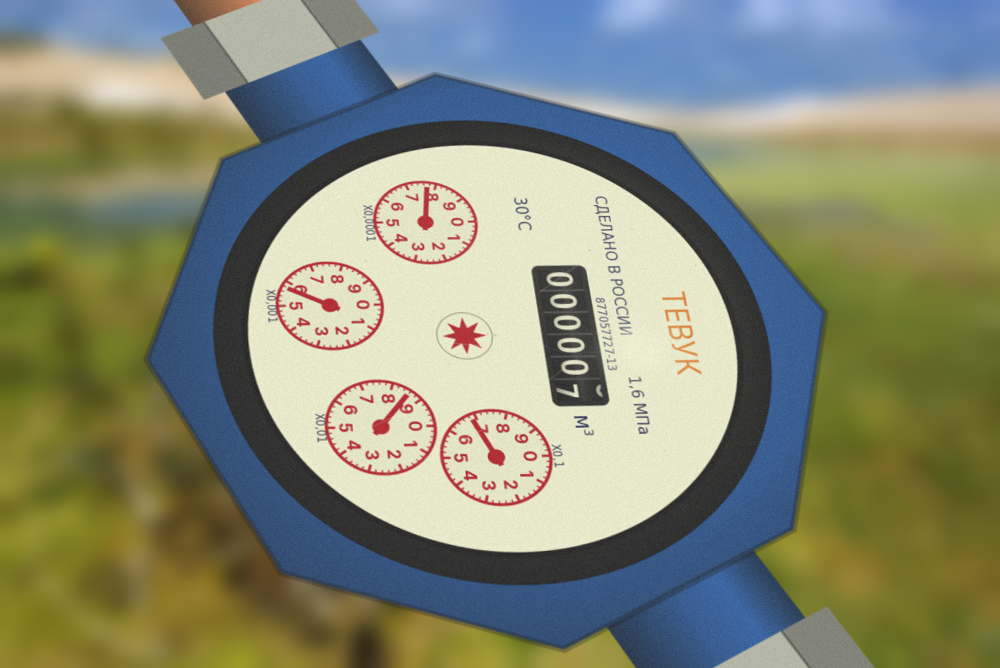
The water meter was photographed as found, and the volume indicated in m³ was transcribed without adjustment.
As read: 6.6857 m³
